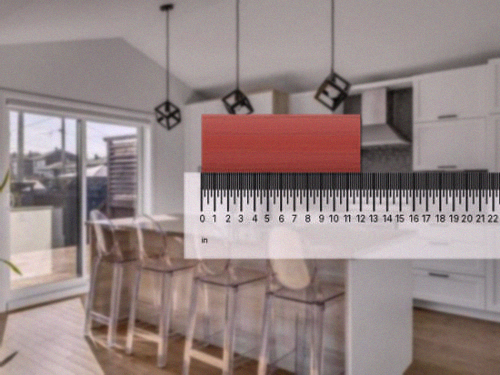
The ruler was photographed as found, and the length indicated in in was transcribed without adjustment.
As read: 12 in
